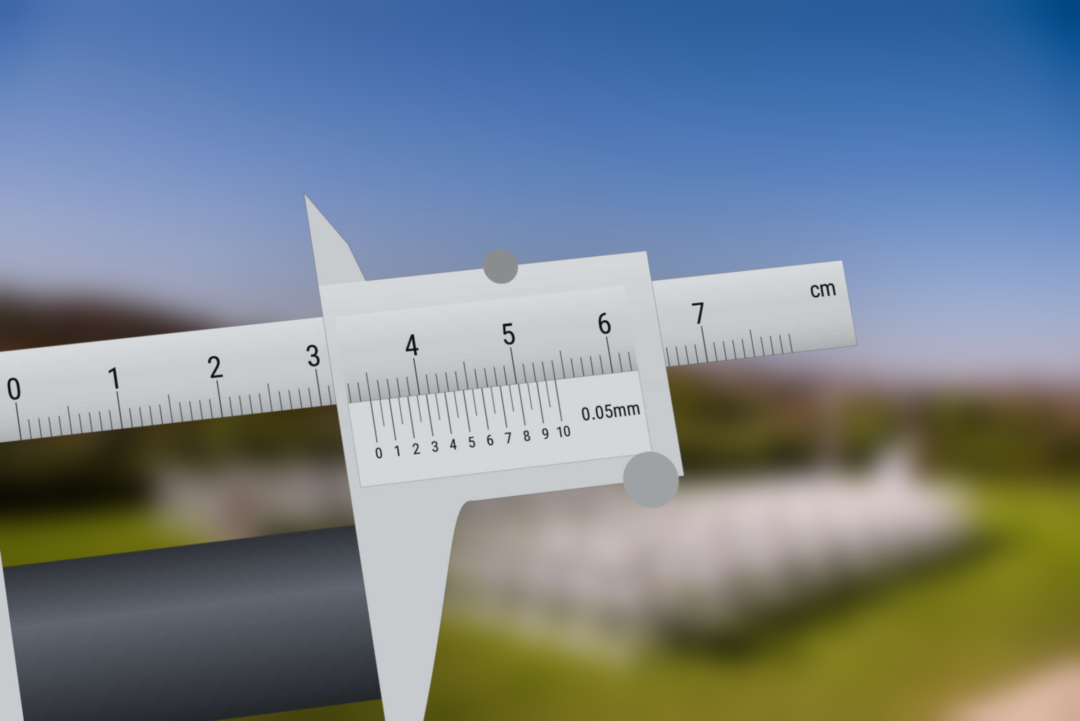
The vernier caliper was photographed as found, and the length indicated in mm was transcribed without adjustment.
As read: 35.0 mm
